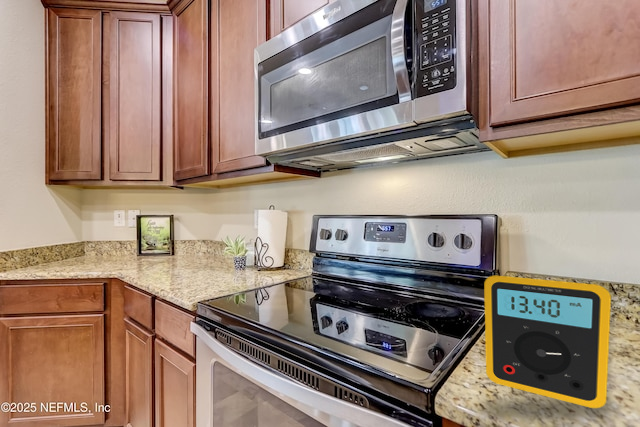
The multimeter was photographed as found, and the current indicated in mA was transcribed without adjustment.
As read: 13.40 mA
